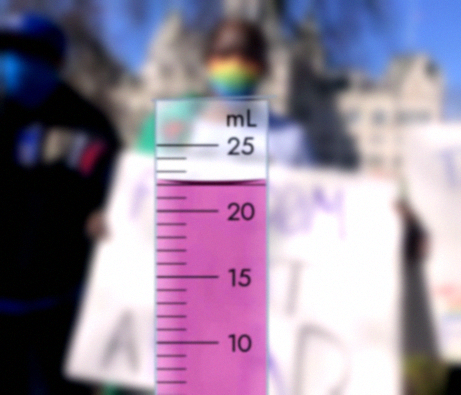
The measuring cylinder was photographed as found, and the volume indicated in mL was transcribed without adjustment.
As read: 22 mL
